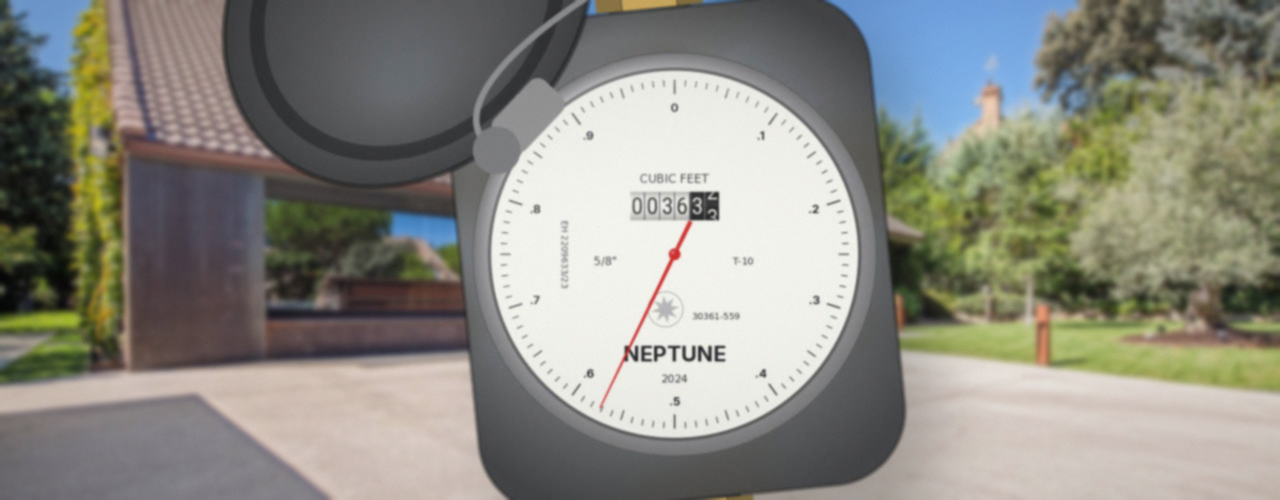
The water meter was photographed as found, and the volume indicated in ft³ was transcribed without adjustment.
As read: 3632.57 ft³
